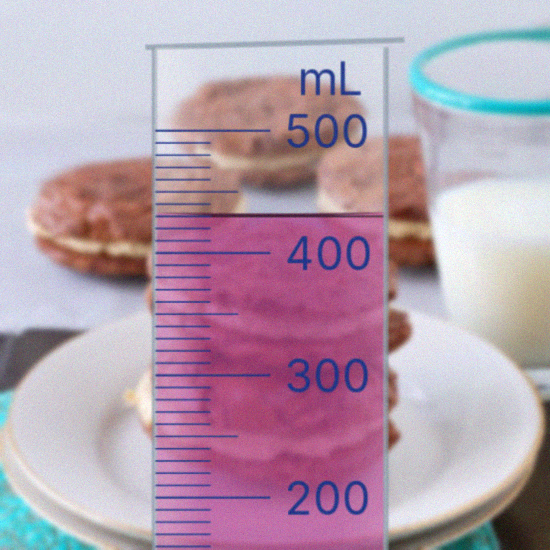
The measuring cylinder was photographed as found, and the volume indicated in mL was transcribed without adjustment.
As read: 430 mL
